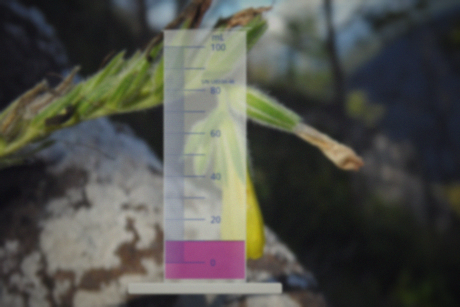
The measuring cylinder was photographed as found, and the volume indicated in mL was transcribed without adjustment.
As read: 10 mL
